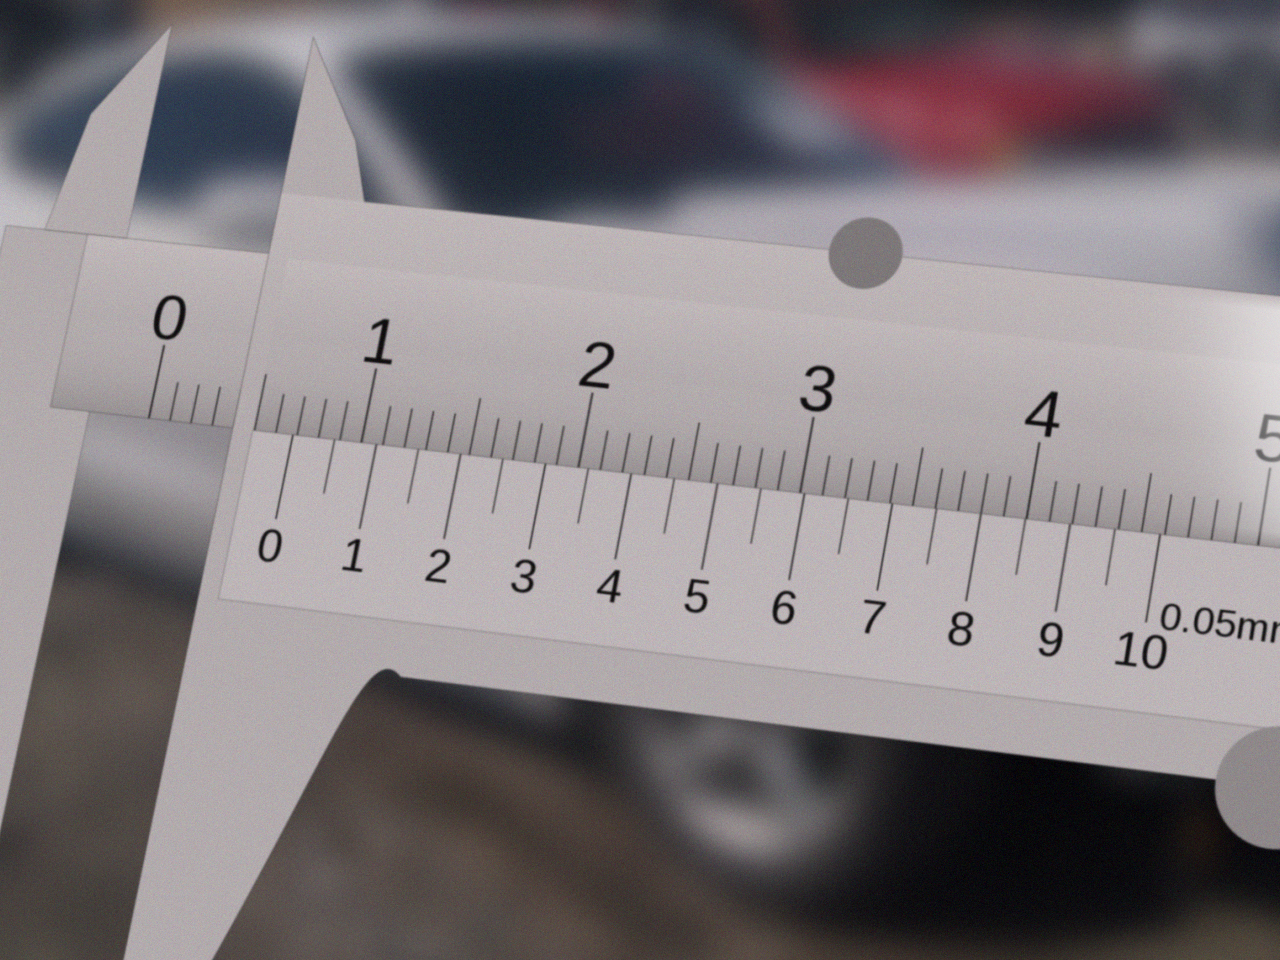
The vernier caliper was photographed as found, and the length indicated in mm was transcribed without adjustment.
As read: 6.8 mm
